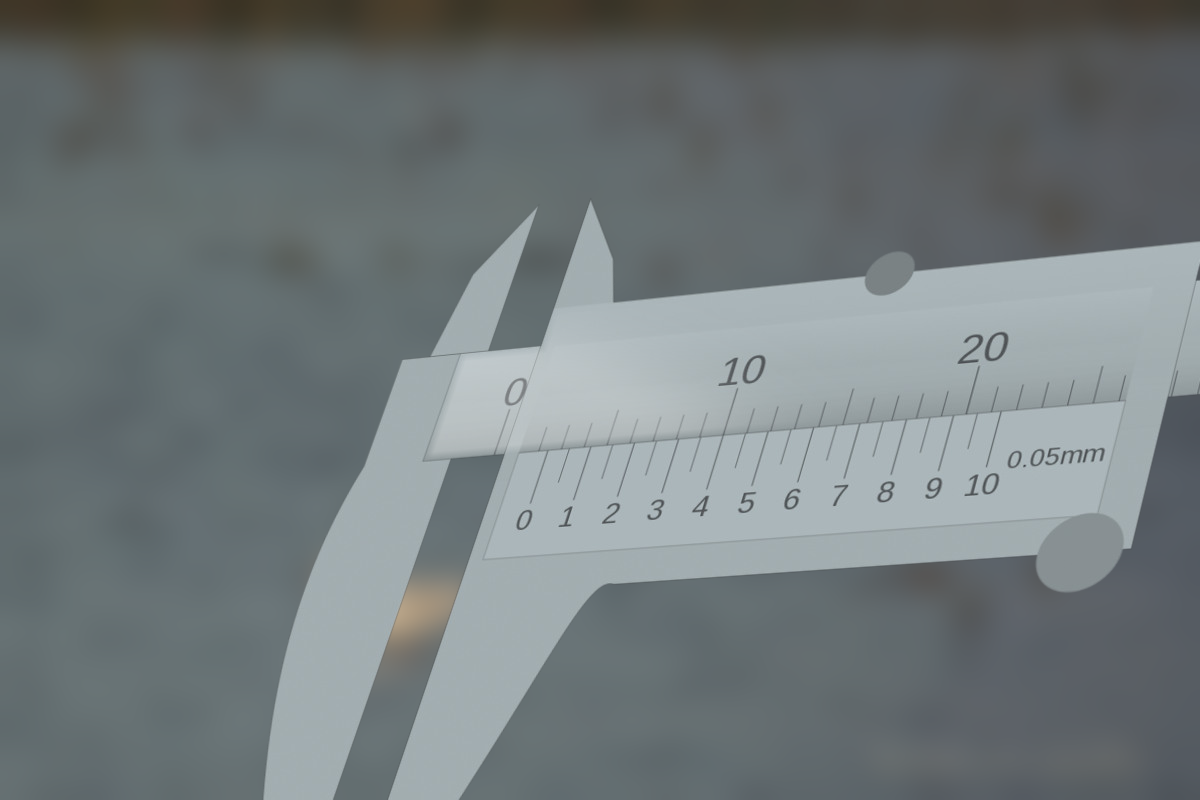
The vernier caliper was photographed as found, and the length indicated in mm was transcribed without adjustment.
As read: 2.4 mm
